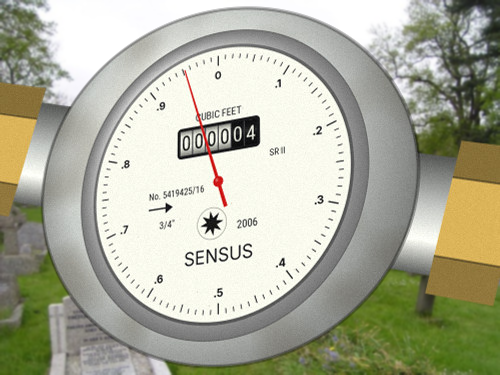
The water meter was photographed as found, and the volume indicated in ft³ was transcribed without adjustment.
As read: 3.95 ft³
